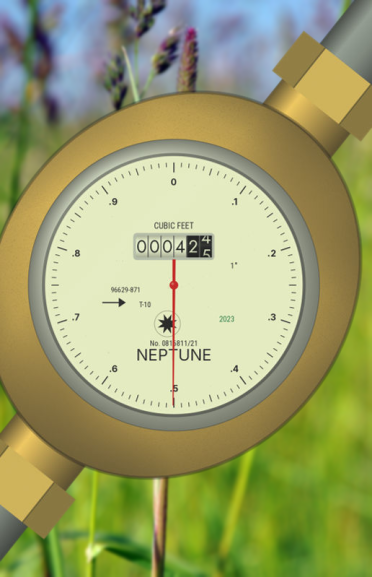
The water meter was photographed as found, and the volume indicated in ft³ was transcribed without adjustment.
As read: 424.50 ft³
